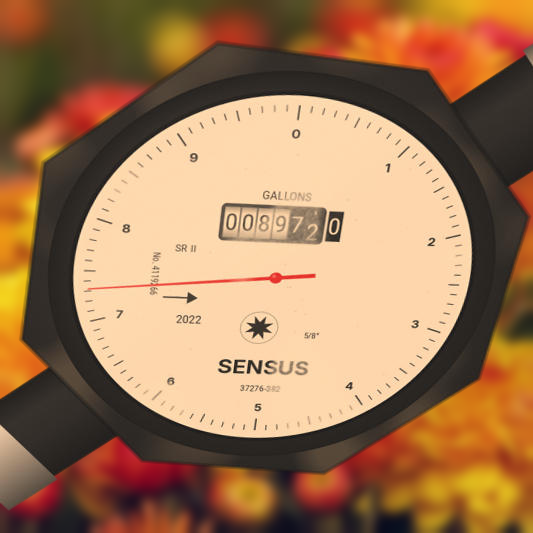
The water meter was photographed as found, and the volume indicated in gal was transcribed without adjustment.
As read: 89717.3 gal
